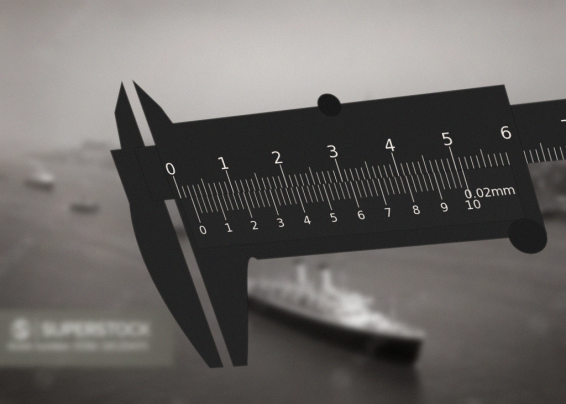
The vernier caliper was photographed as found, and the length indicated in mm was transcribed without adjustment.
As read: 2.0 mm
